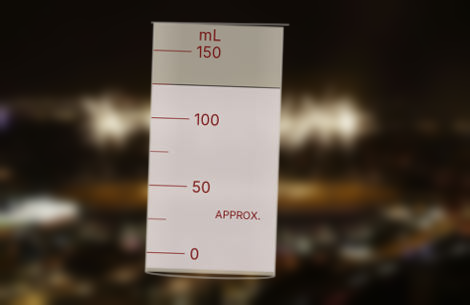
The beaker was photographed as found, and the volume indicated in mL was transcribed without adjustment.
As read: 125 mL
